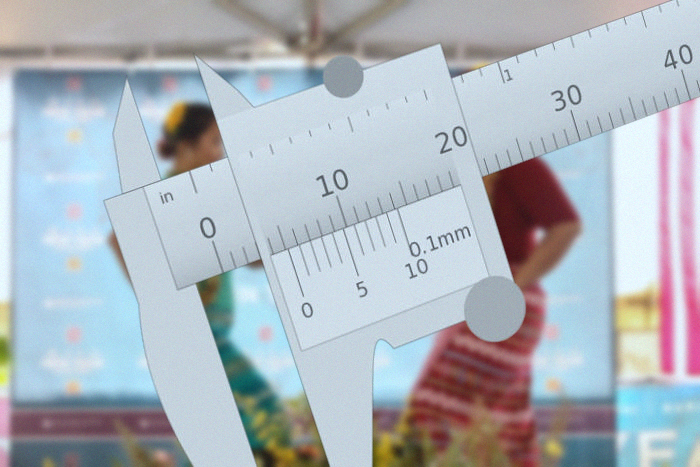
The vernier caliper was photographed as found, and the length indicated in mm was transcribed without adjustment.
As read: 5.2 mm
